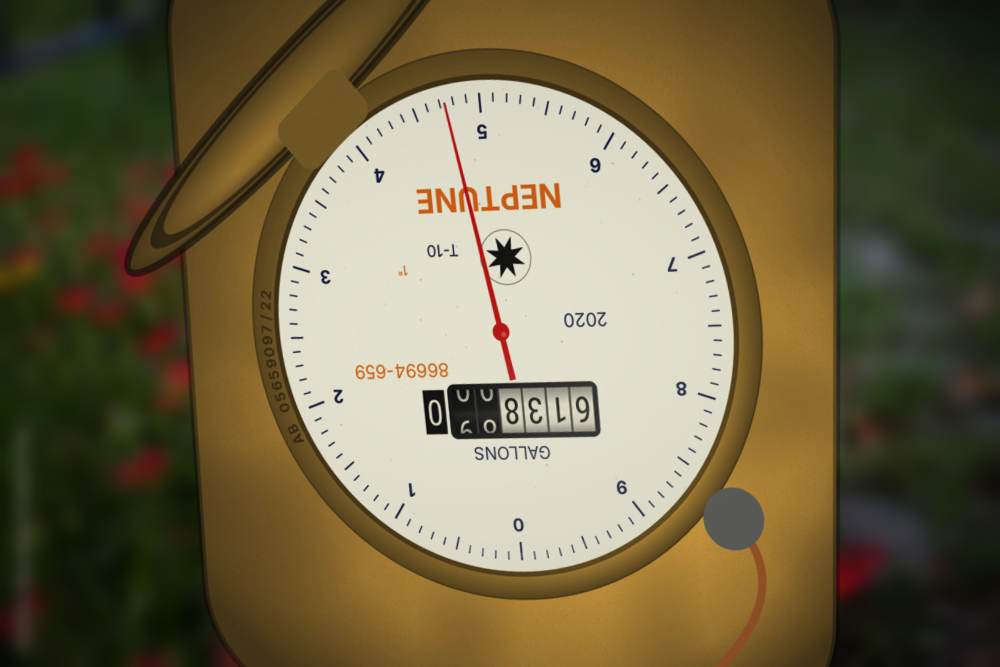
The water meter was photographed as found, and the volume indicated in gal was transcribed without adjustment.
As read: 6138894.7 gal
